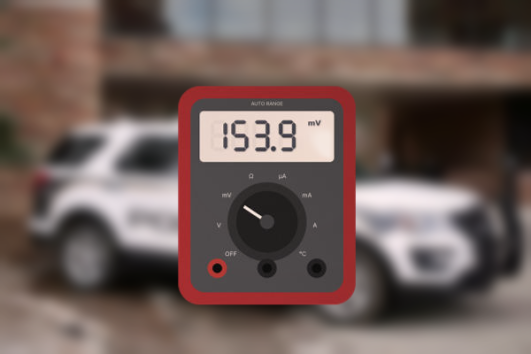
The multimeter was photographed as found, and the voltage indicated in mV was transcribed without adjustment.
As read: 153.9 mV
